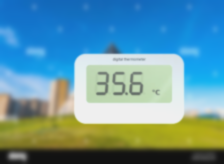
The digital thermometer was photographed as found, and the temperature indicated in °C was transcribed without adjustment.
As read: 35.6 °C
